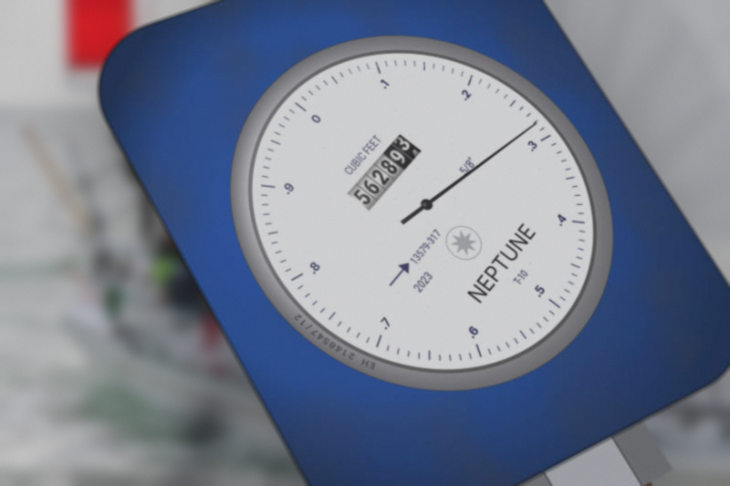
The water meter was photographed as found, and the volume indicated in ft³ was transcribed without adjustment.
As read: 562893.28 ft³
